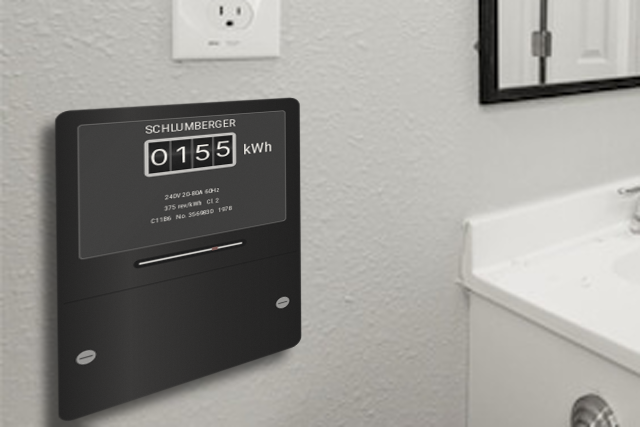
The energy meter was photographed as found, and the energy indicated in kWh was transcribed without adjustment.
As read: 155 kWh
